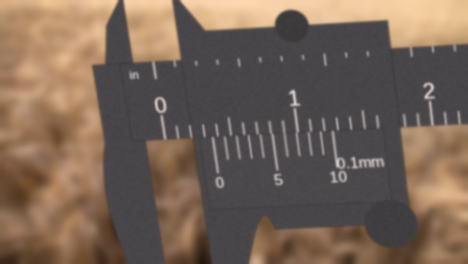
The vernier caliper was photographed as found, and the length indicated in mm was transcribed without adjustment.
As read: 3.6 mm
